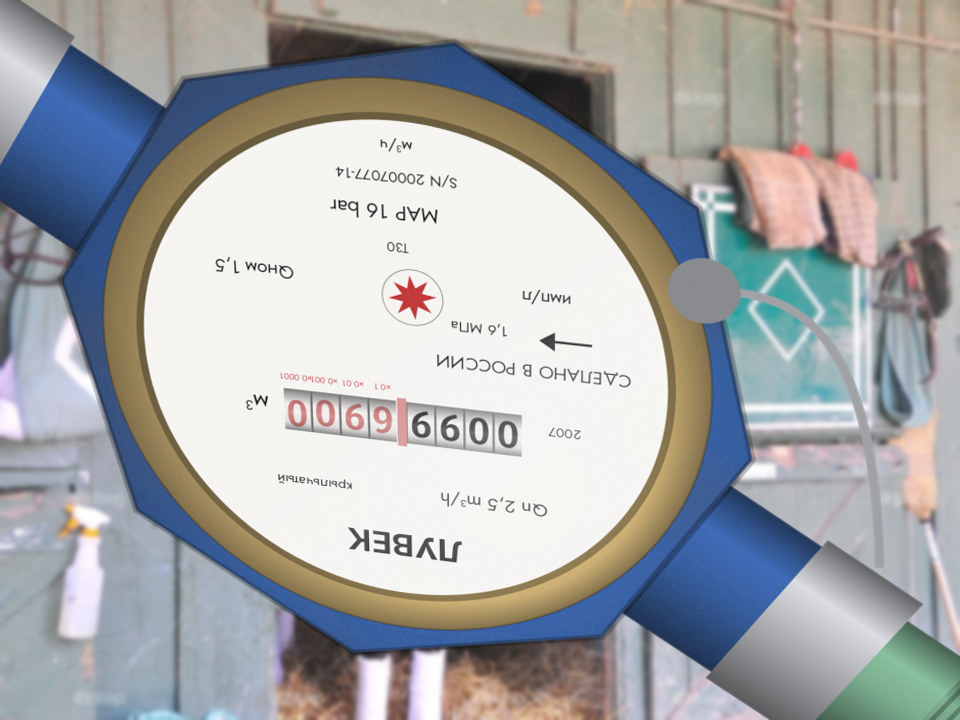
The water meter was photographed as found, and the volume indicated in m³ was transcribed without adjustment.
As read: 99.6900 m³
